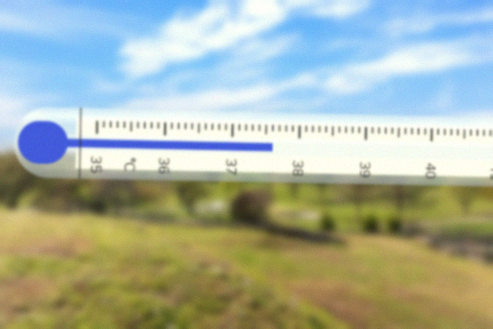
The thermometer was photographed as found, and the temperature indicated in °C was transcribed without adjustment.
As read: 37.6 °C
